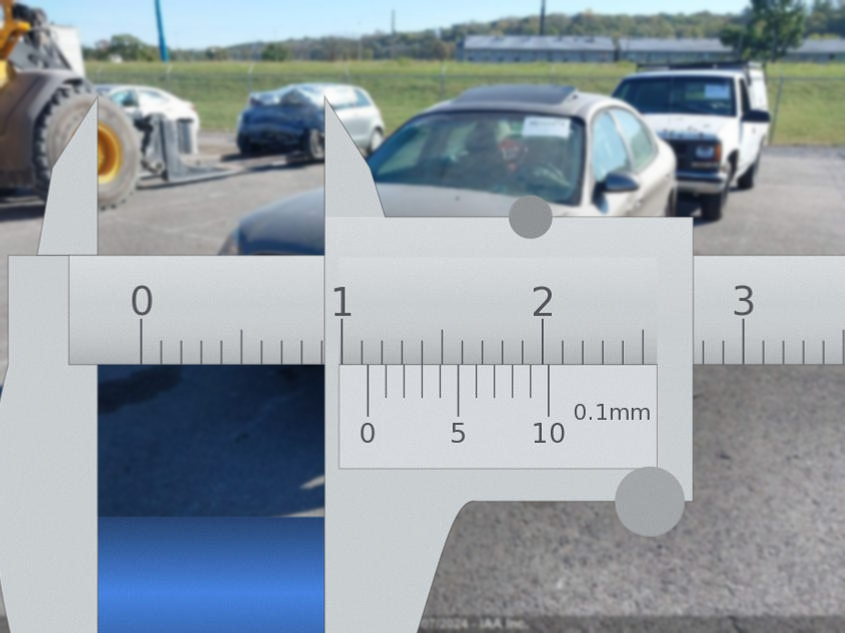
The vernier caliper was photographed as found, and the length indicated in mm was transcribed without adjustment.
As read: 11.3 mm
